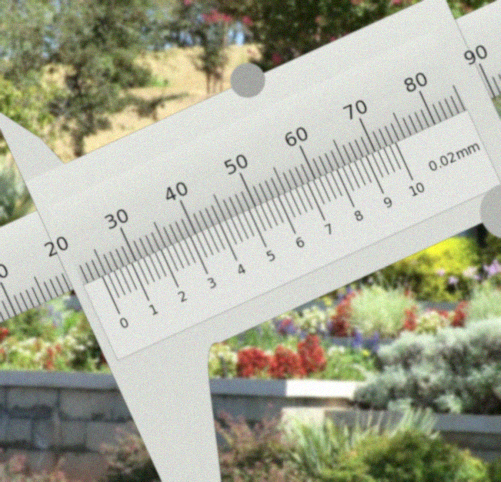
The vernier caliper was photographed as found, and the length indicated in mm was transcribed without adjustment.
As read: 24.4 mm
